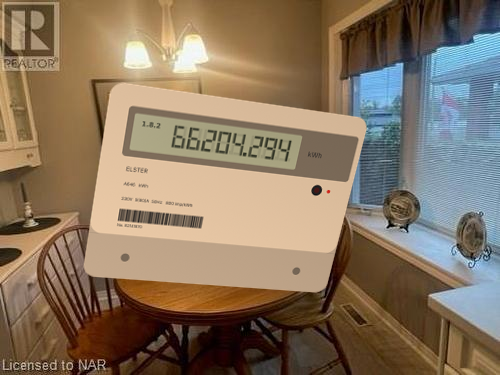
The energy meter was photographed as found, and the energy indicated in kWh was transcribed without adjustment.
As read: 66204.294 kWh
